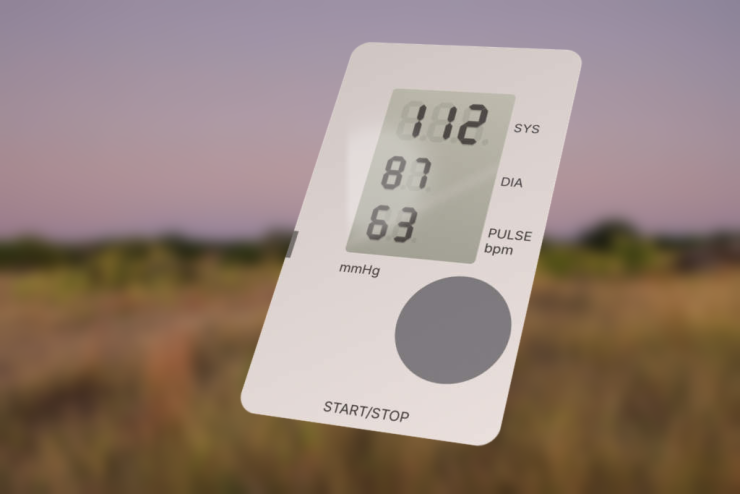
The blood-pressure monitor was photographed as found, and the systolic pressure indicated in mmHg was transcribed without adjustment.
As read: 112 mmHg
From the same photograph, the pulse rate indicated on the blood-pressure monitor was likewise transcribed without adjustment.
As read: 63 bpm
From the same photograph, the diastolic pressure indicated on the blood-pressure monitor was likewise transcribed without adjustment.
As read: 87 mmHg
